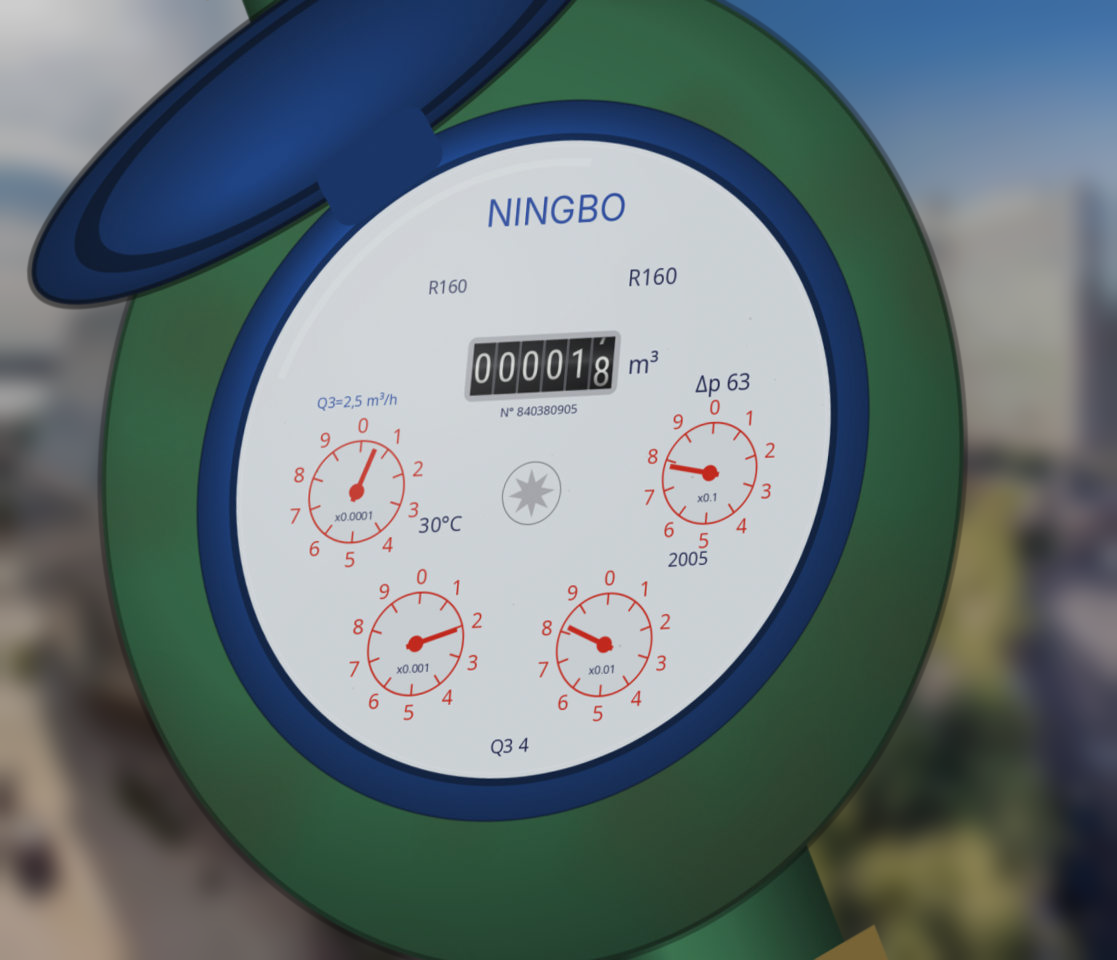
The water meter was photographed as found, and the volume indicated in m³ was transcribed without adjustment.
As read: 17.7820 m³
